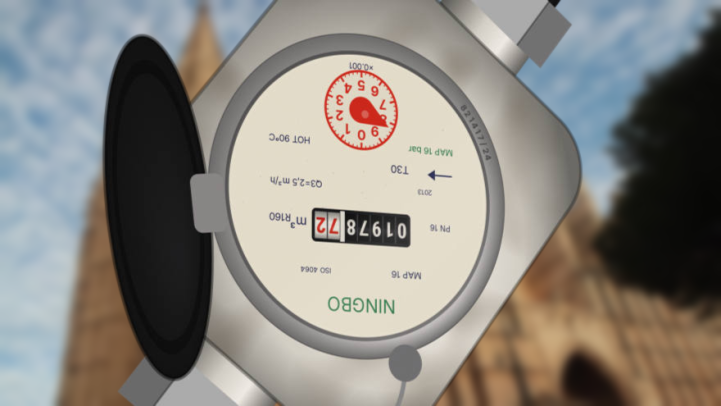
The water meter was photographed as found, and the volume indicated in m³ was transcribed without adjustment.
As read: 1978.728 m³
